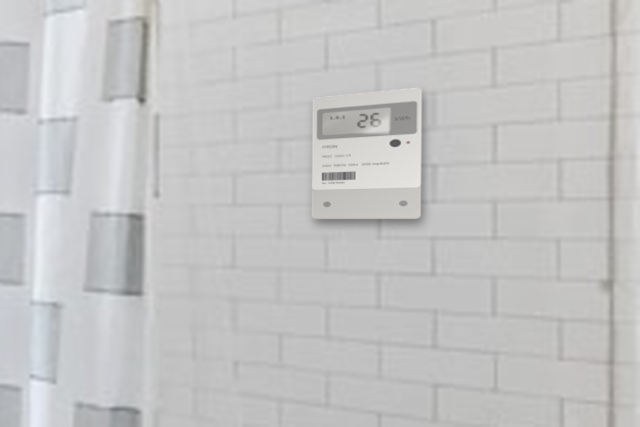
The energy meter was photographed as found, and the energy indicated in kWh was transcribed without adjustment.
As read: 26 kWh
